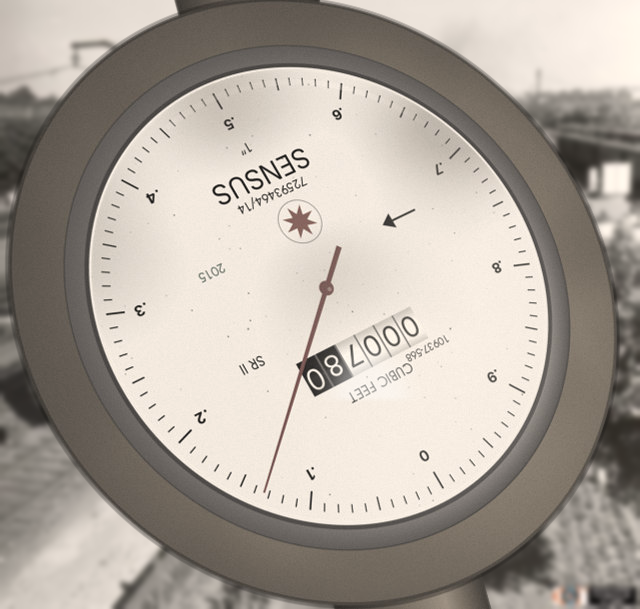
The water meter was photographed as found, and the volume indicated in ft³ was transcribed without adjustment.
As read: 780.13 ft³
